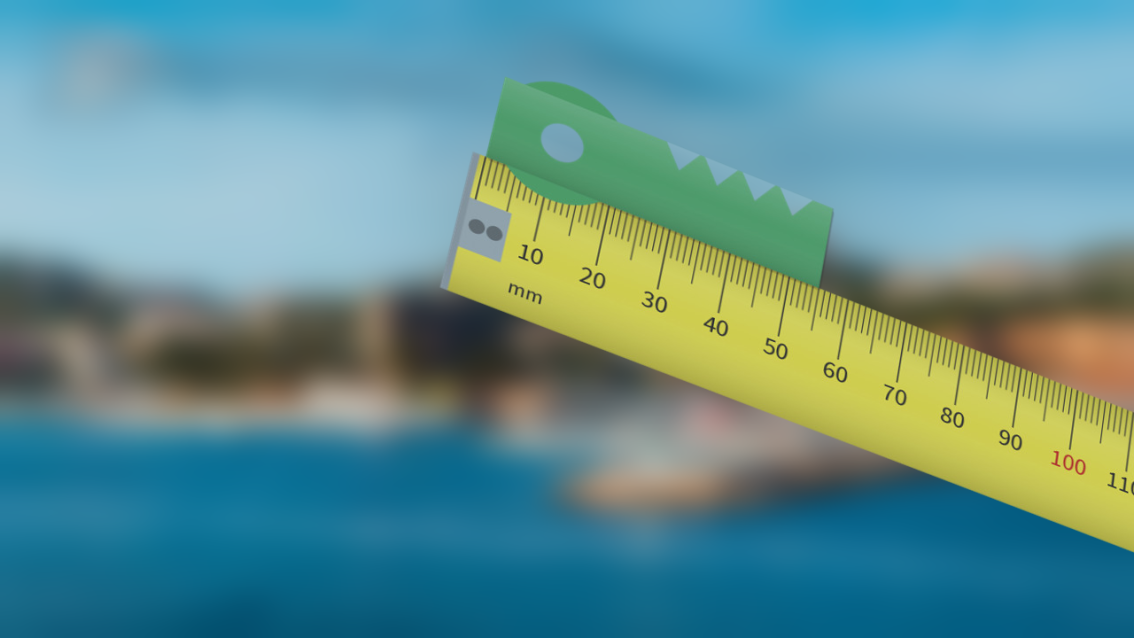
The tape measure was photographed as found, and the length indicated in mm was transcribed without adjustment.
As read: 55 mm
